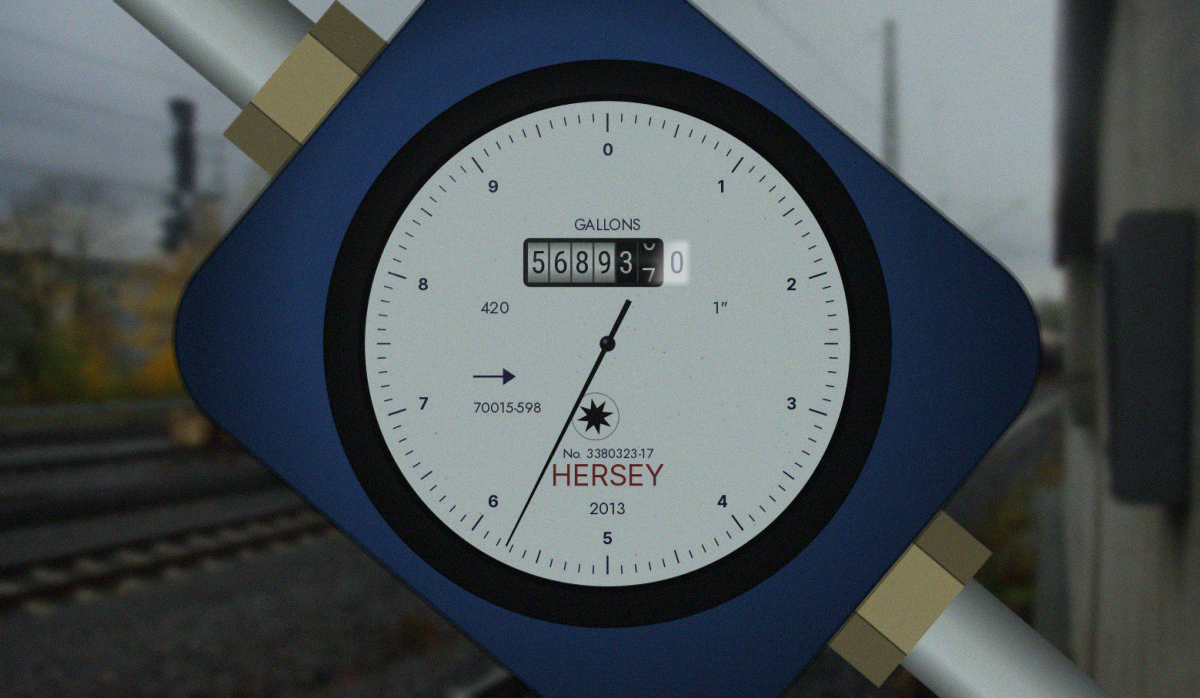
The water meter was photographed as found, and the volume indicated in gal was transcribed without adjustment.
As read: 5689365.7 gal
